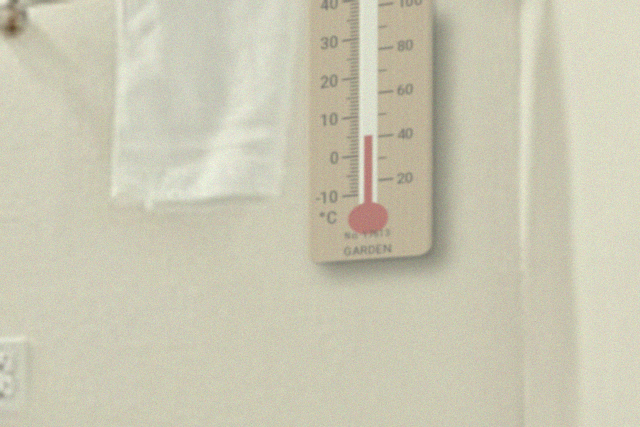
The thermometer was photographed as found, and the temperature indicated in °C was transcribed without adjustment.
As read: 5 °C
